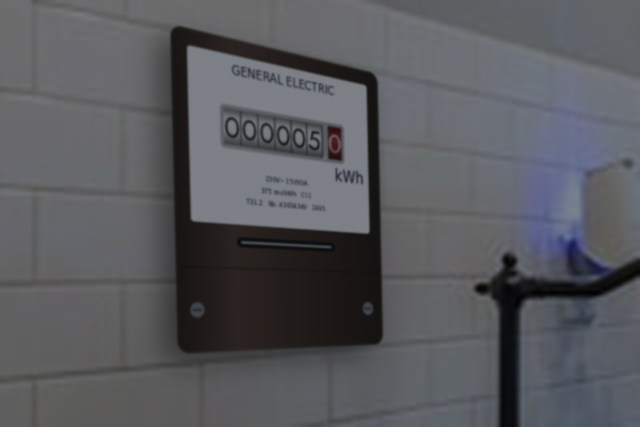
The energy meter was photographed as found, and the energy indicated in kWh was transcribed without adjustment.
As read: 5.0 kWh
